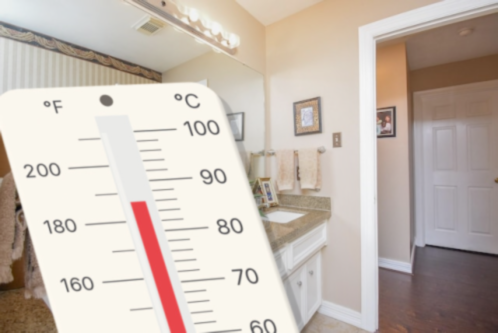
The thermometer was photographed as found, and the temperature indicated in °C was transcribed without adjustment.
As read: 86 °C
